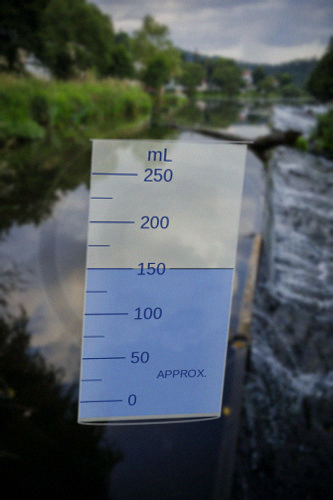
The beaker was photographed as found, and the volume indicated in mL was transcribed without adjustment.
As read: 150 mL
